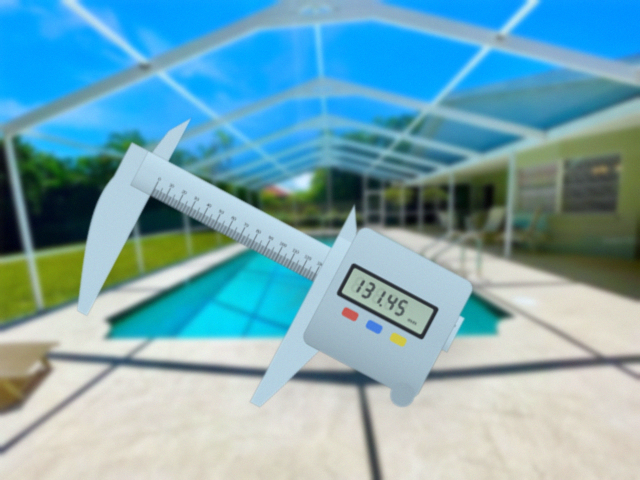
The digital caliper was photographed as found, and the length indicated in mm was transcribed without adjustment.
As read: 131.45 mm
